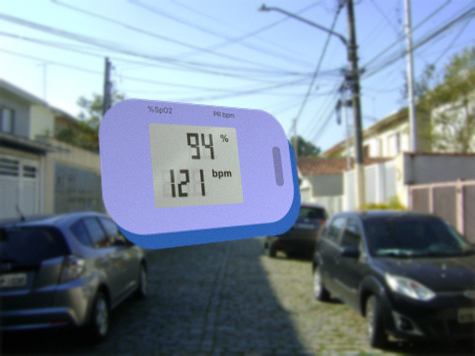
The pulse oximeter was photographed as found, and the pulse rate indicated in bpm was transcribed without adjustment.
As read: 121 bpm
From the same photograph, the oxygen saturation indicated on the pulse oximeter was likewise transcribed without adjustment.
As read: 94 %
